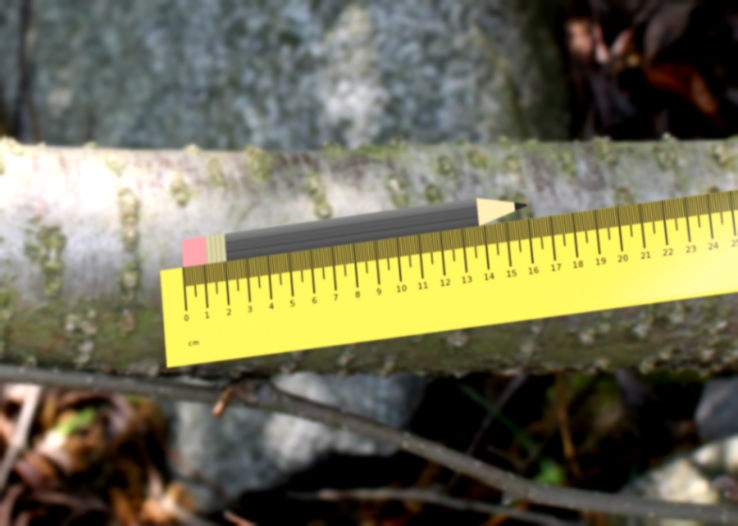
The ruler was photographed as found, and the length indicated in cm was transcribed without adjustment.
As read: 16 cm
